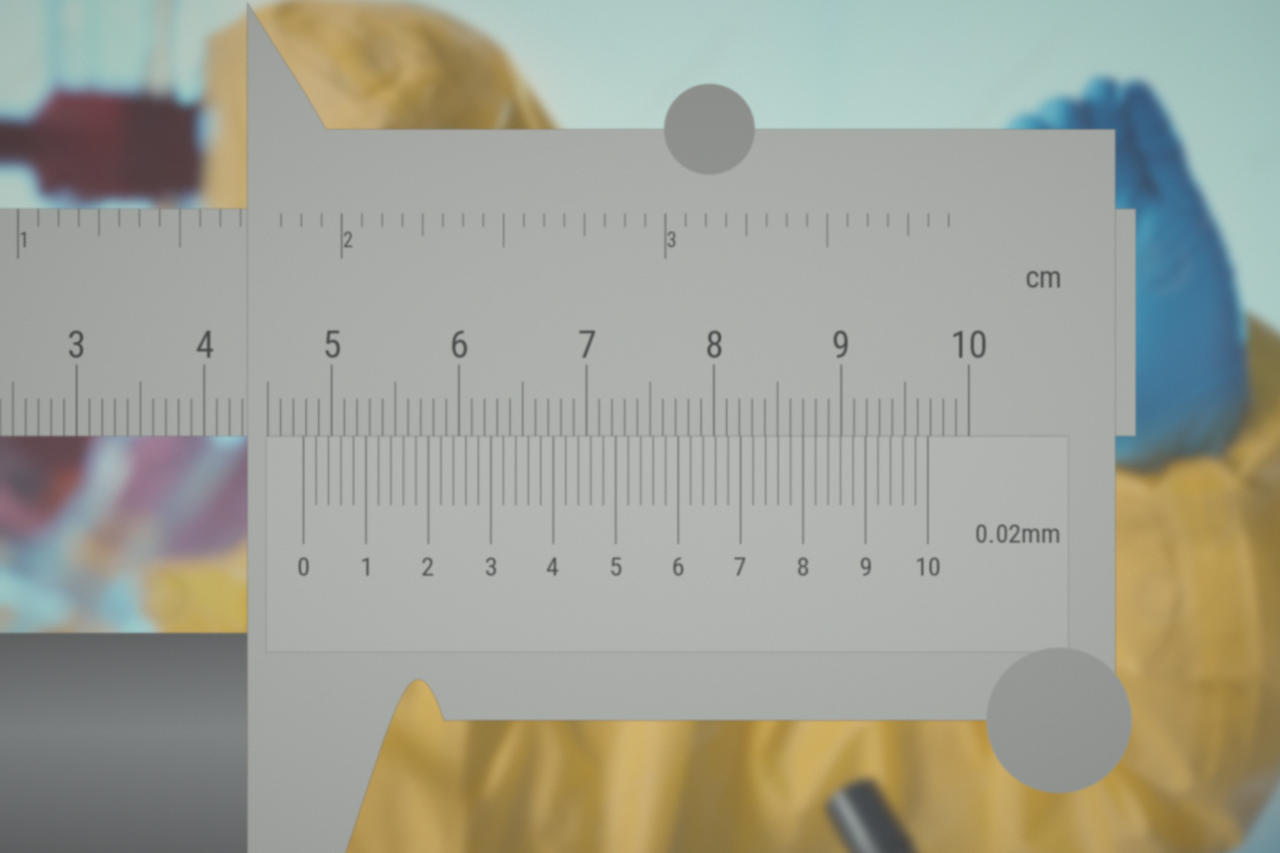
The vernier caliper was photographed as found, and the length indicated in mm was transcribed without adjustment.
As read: 47.8 mm
